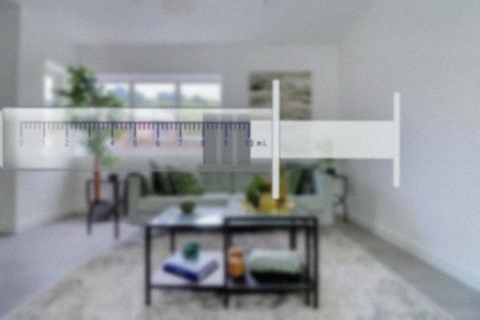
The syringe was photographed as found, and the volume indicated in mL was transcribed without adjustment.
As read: 8 mL
